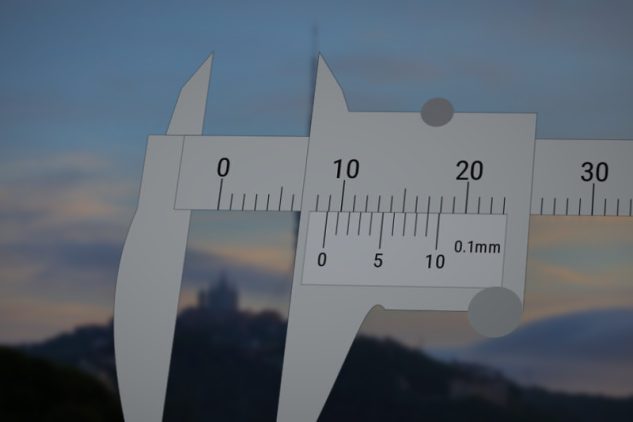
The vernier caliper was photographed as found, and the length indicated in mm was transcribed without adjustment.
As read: 8.9 mm
